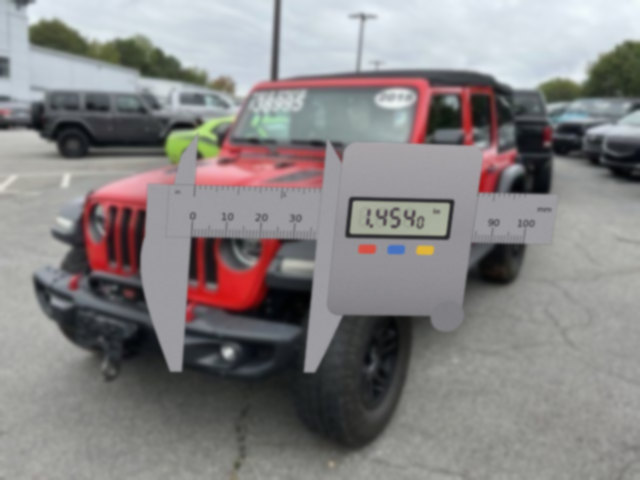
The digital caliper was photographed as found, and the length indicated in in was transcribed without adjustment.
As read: 1.4540 in
